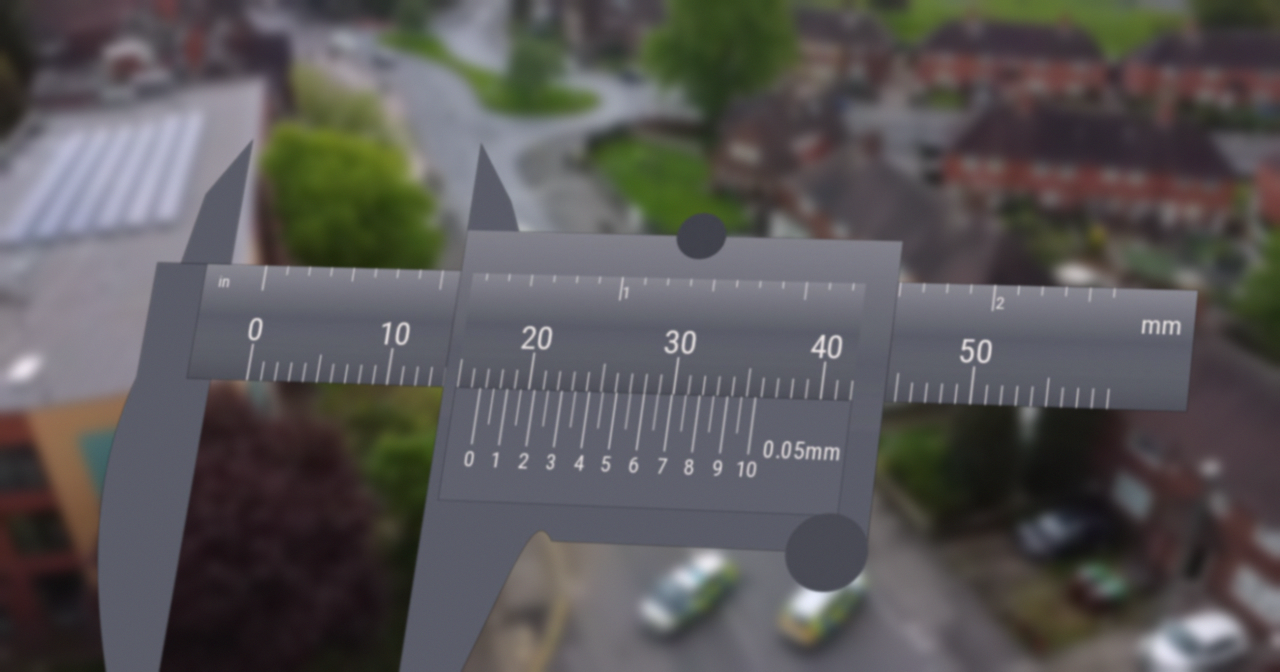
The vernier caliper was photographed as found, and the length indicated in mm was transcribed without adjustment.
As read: 16.6 mm
